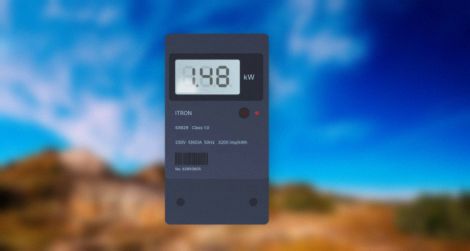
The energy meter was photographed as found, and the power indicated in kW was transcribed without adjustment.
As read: 1.48 kW
